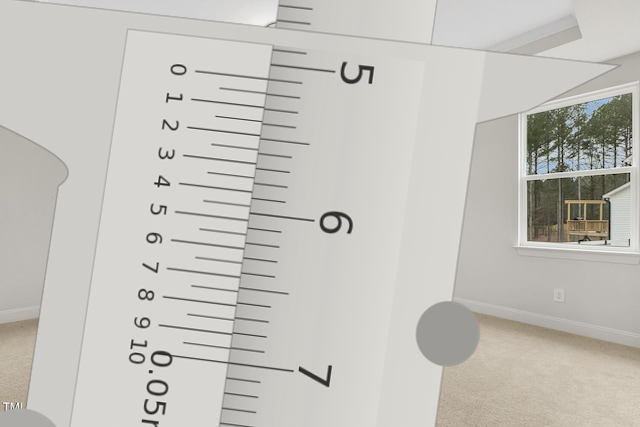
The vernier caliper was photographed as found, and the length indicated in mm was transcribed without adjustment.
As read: 51.0 mm
